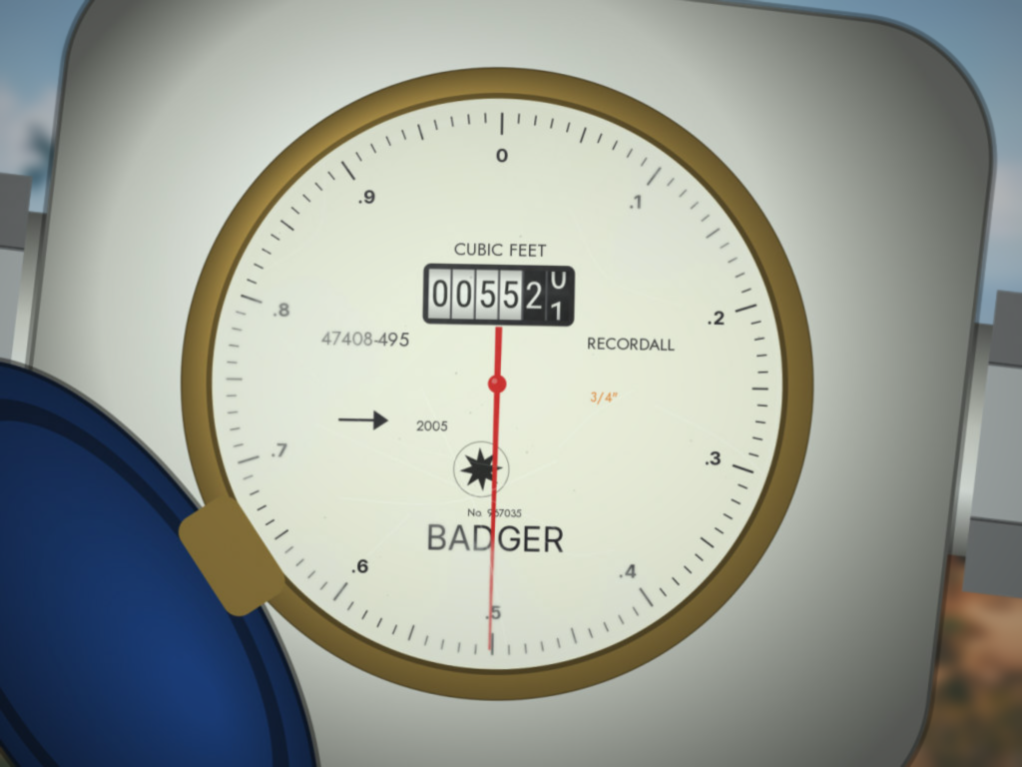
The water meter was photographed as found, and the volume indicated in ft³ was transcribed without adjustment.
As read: 5520.50 ft³
